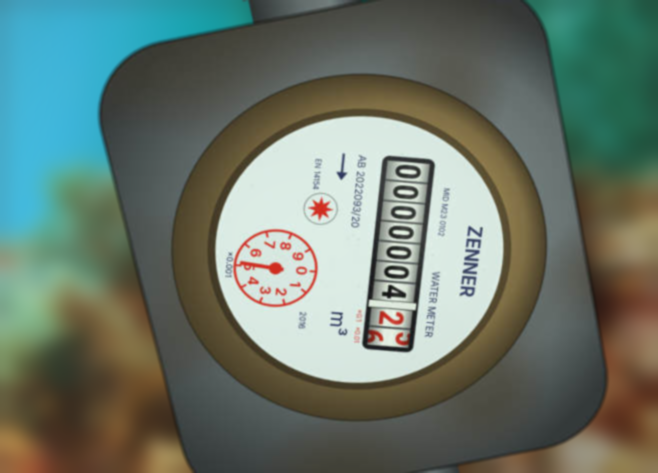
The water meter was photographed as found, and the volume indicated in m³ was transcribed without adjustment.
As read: 4.255 m³
